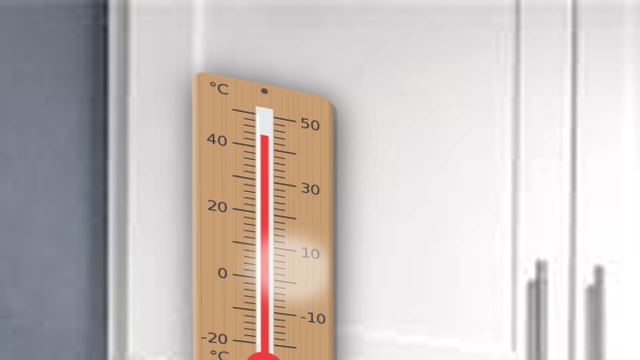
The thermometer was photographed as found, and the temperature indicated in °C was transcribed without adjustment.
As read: 44 °C
